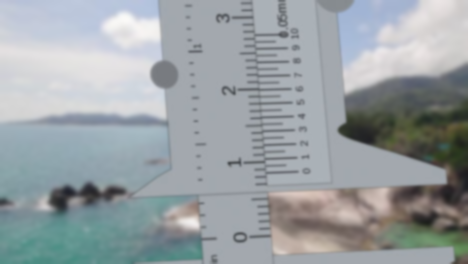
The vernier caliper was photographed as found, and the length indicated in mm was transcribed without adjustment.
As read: 8.5 mm
